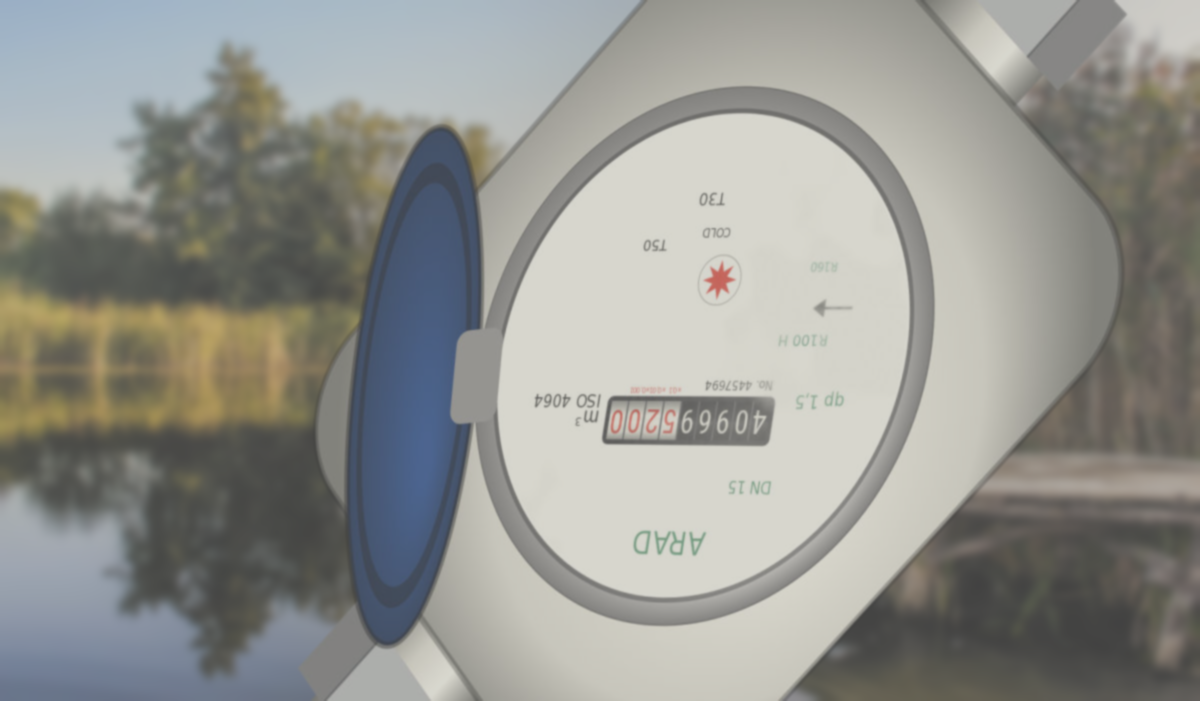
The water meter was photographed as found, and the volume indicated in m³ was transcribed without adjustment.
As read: 40969.5200 m³
